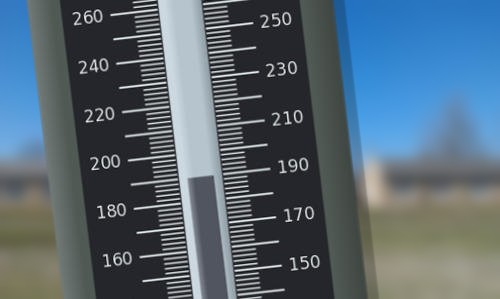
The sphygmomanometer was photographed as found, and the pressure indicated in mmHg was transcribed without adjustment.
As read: 190 mmHg
